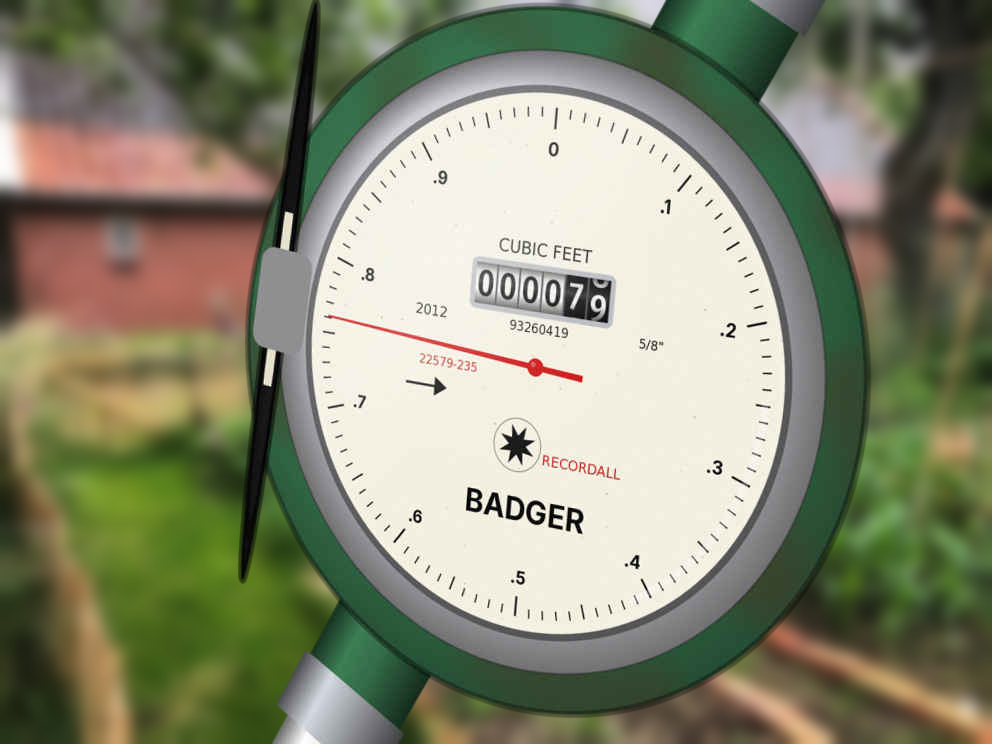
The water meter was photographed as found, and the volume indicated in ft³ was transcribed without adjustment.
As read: 78.76 ft³
